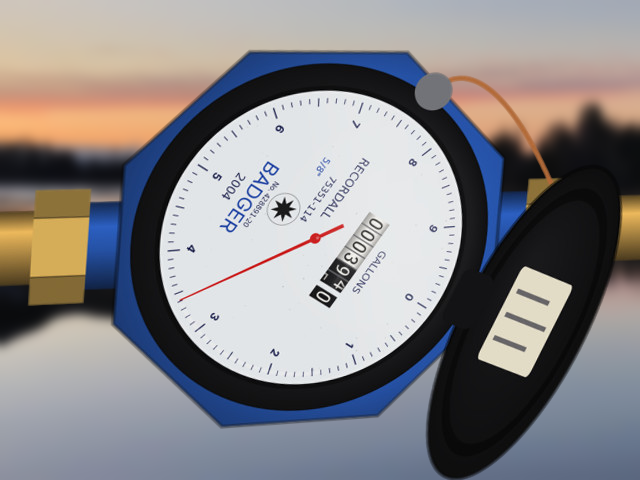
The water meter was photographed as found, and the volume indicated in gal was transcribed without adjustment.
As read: 3943.4 gal
